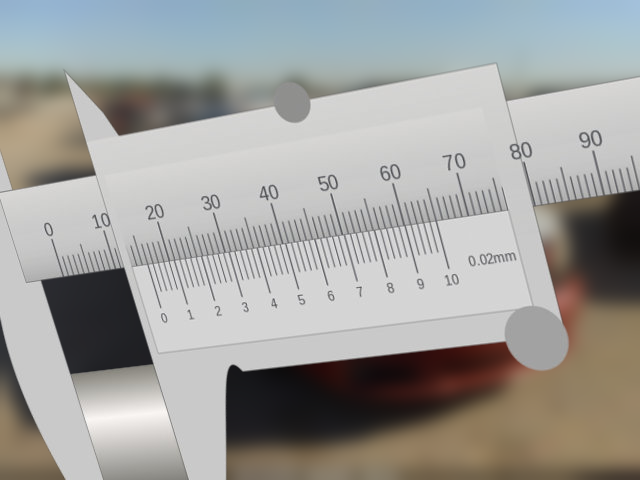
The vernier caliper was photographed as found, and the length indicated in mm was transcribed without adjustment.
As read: 16.0 mm
